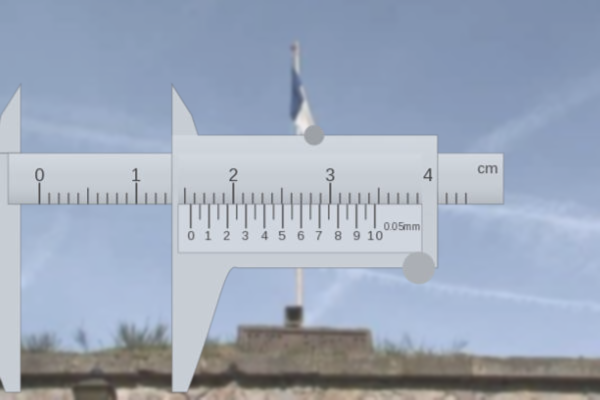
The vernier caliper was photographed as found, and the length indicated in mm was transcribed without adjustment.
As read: 15.6 mm
